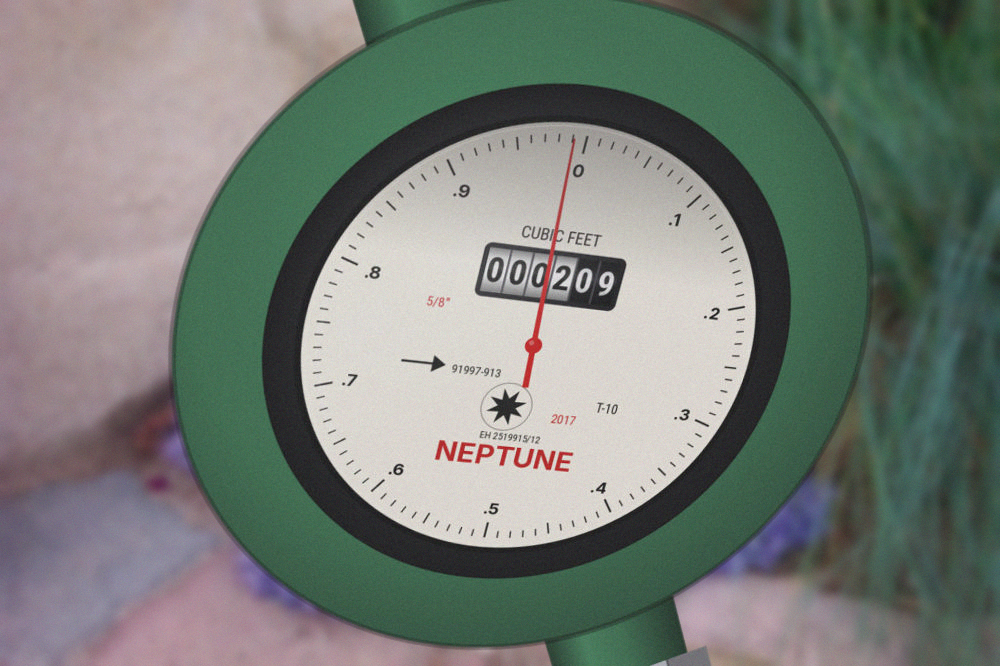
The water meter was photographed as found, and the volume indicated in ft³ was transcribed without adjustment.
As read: 208.99 ft³
